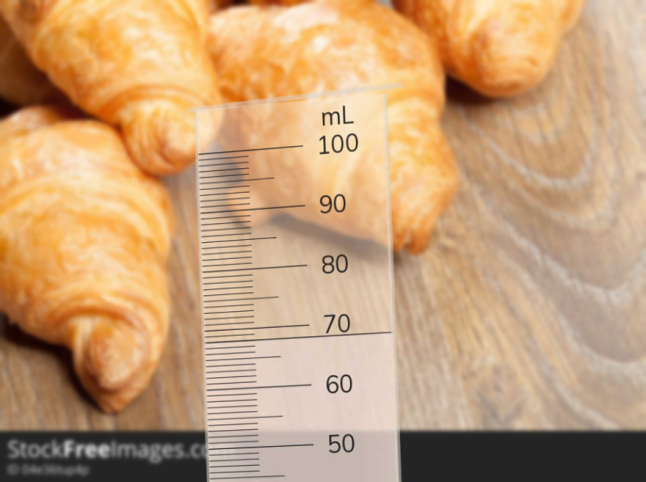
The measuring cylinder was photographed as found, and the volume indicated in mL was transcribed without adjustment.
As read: 68 mL
